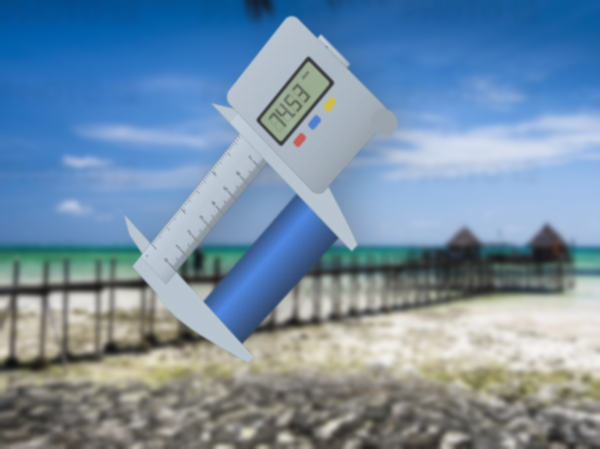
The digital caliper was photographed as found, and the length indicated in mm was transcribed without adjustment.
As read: 74.53 mm
